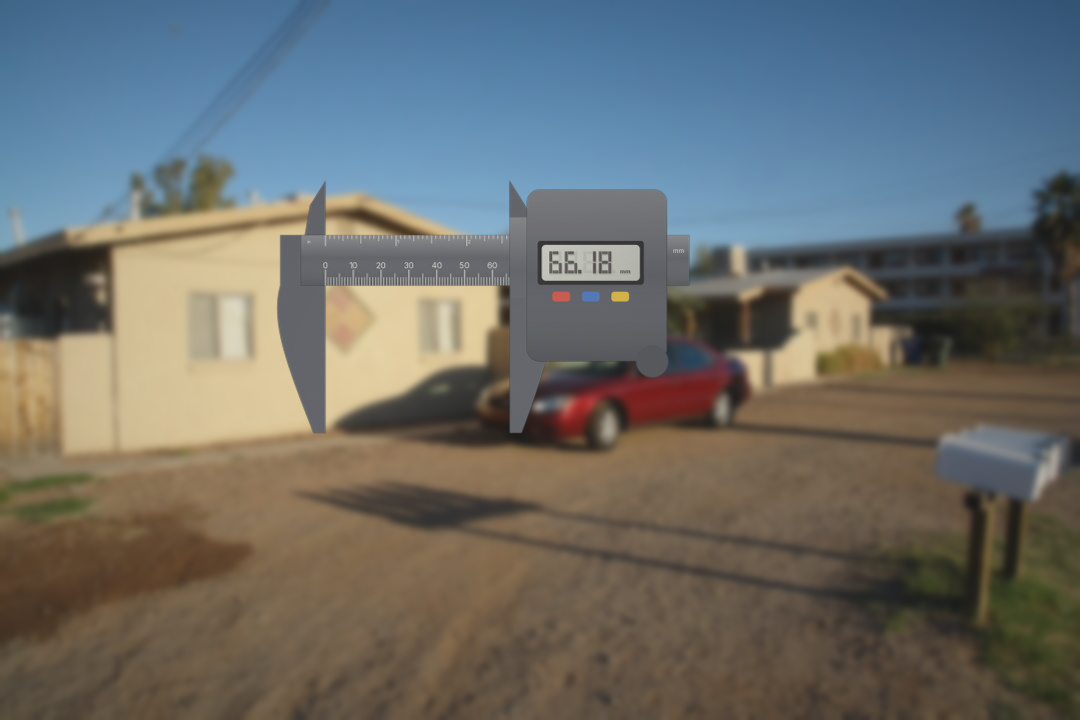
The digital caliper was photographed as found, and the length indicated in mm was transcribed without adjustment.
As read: 66.18 mm
